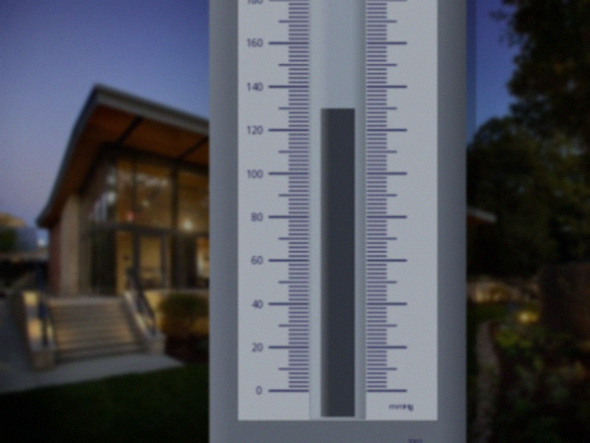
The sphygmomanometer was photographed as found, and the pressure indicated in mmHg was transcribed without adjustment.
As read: 130 mmHg
